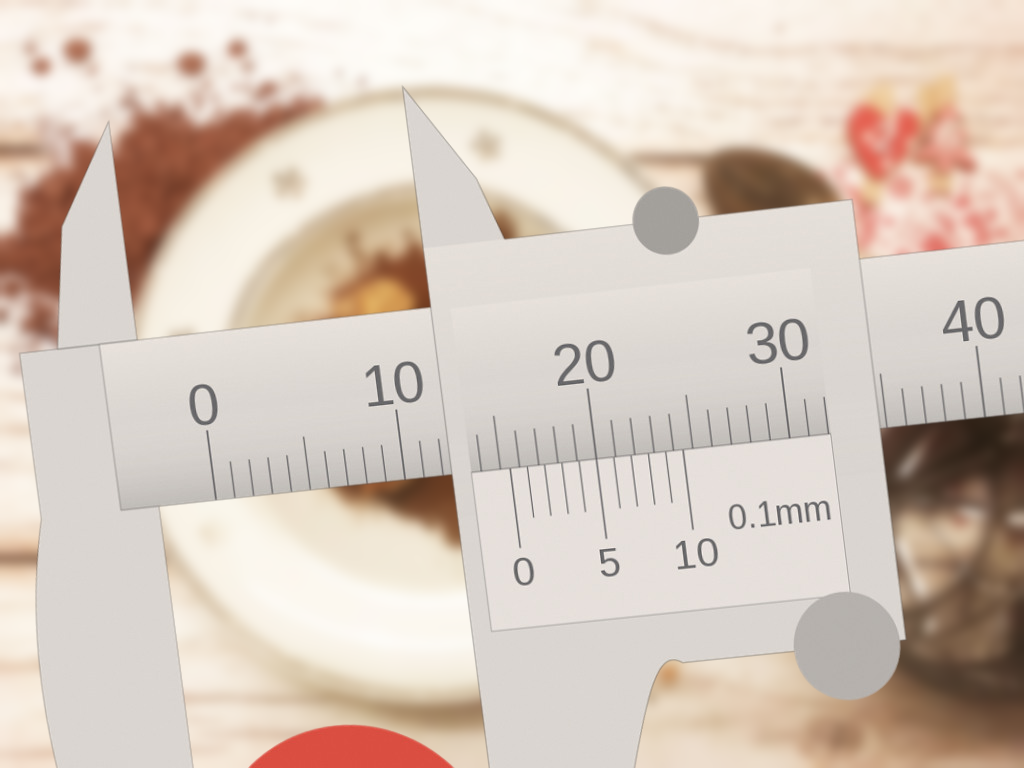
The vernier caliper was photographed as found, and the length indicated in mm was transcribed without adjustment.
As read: 15.5 mm
